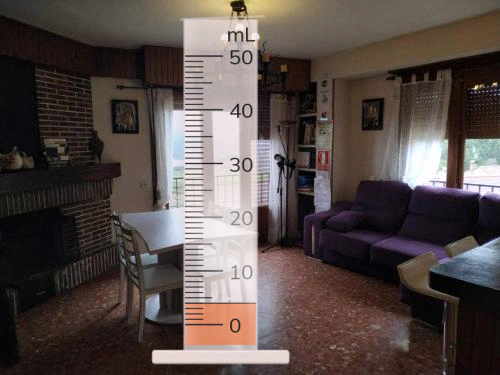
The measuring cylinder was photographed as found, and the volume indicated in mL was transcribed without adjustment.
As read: 4 mL
